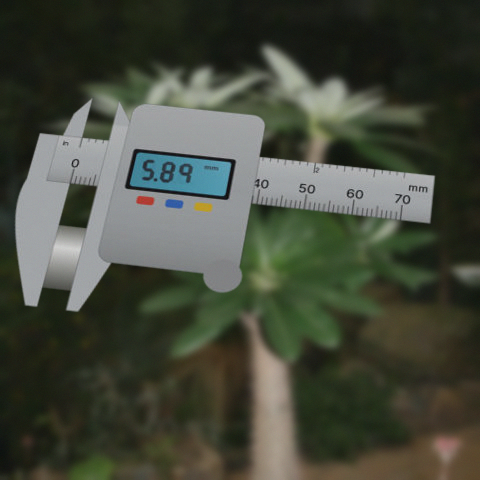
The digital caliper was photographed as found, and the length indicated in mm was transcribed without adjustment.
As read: 5.89 mm
